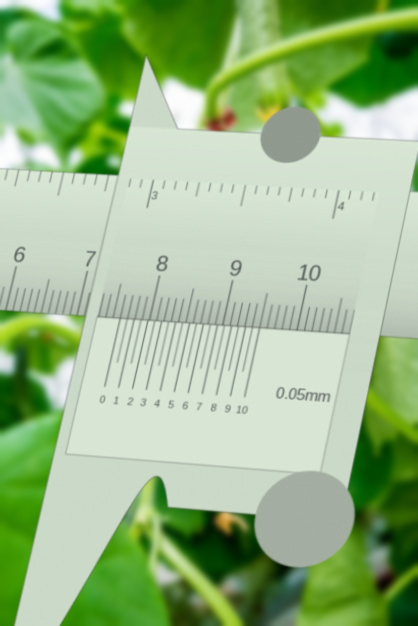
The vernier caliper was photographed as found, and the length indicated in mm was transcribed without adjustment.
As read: 76.0 mm
